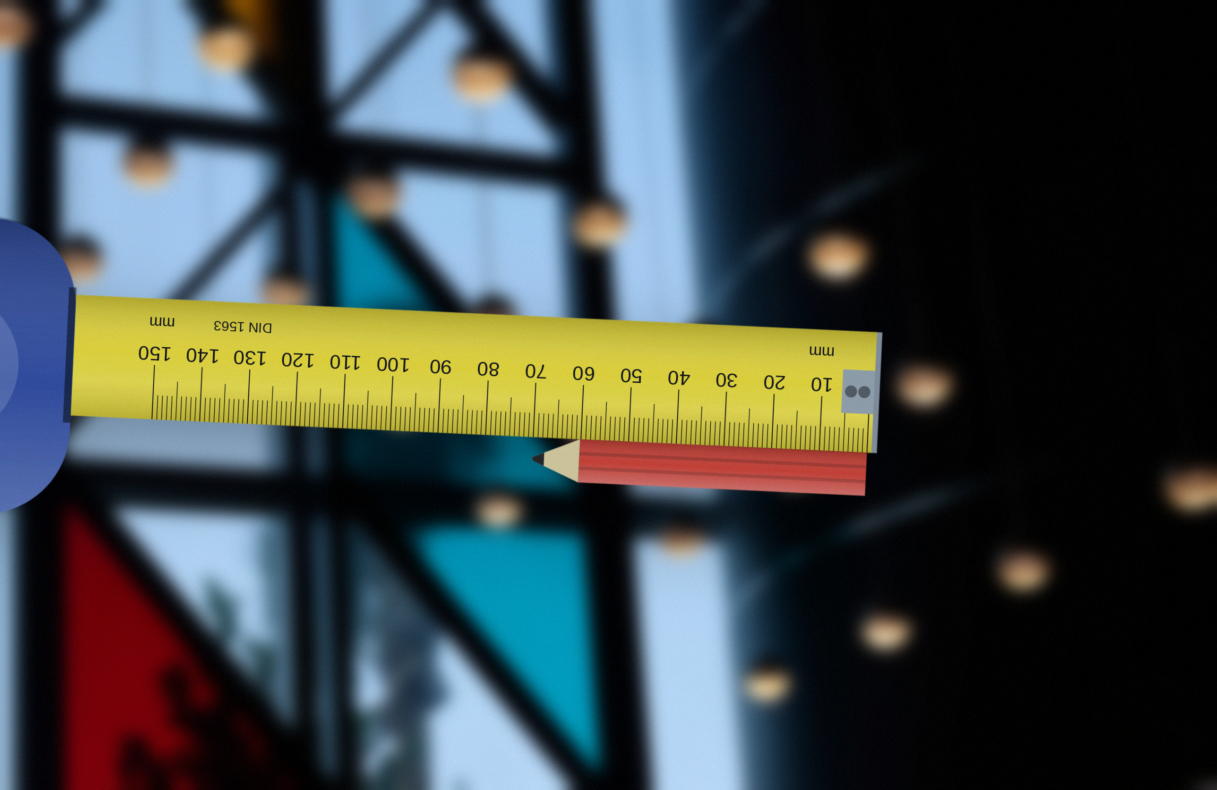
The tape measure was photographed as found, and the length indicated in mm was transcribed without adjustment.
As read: 70 mm
